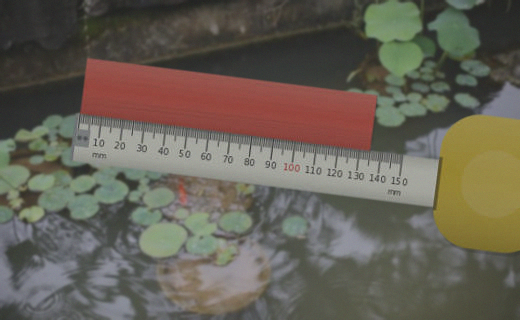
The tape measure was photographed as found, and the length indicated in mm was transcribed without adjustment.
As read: 135 mm
